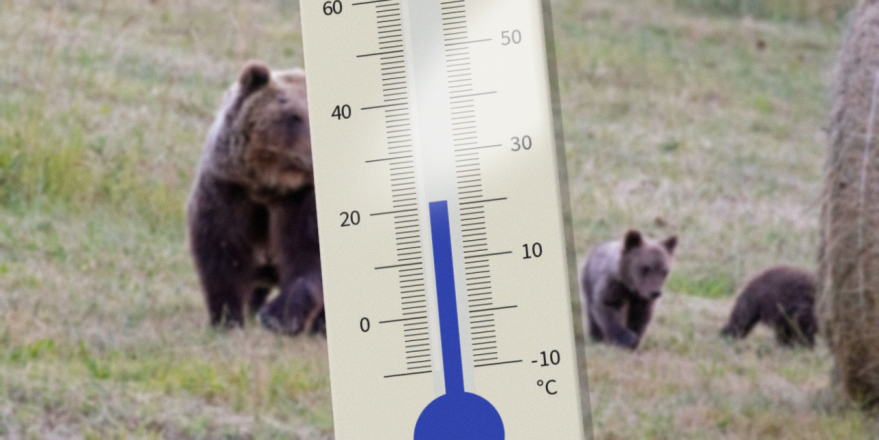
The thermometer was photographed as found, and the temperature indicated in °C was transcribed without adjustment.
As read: 21 °C
